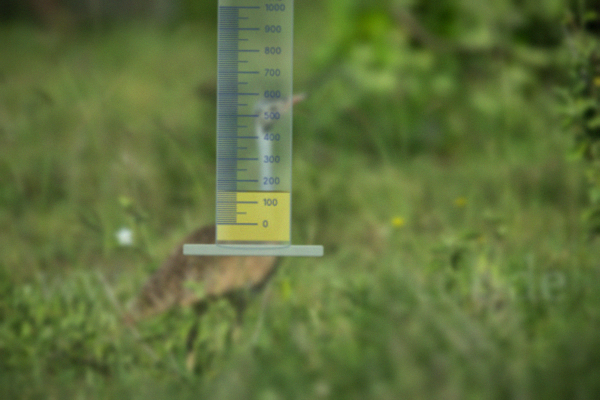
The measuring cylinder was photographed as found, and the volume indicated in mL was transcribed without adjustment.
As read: 150 mL
